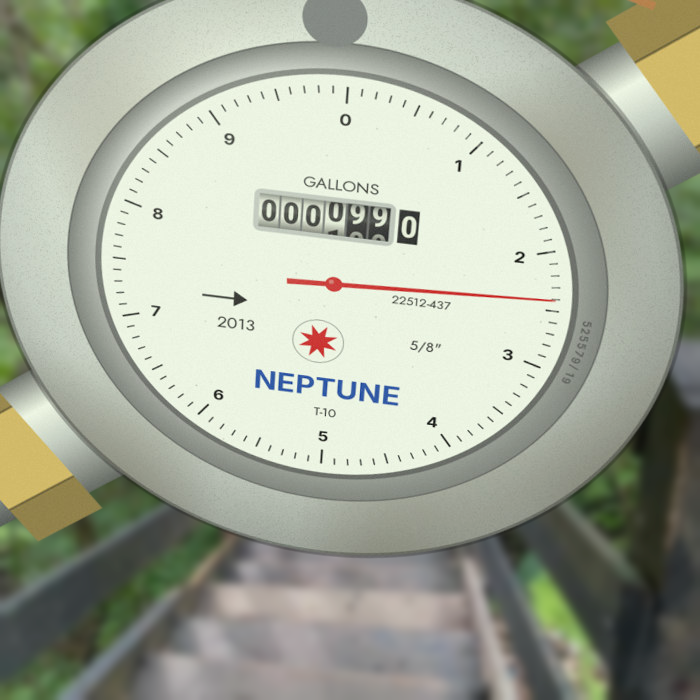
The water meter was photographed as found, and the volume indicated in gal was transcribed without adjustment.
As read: 992.4 gal
